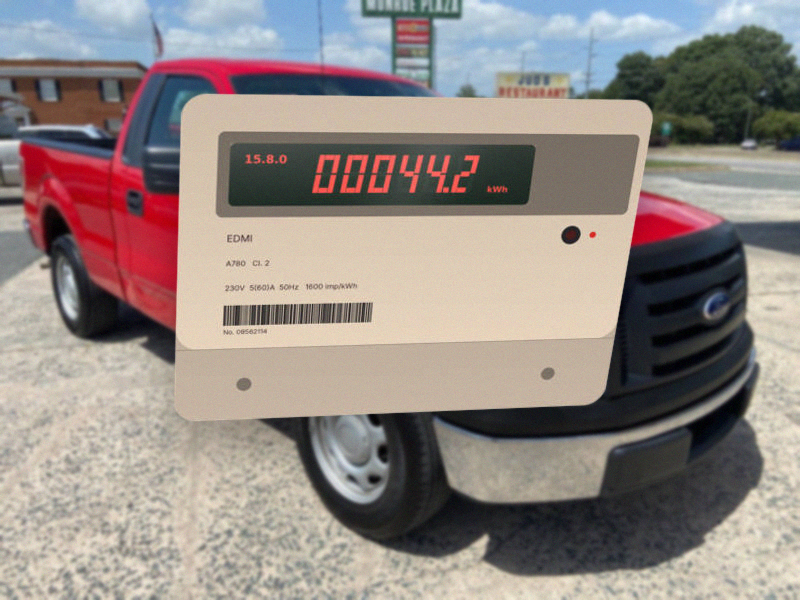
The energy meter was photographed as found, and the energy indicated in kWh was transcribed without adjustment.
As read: 44.2 kWh
